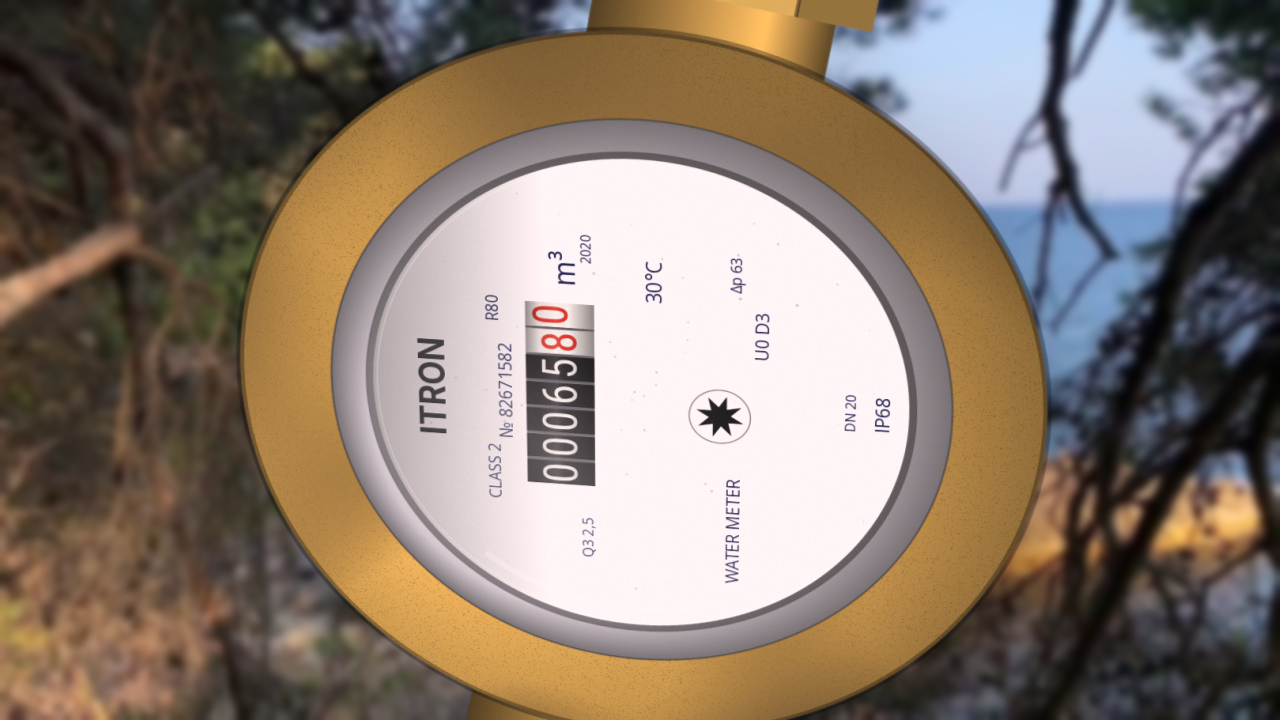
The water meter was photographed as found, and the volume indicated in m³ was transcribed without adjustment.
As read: 65.80 m³
